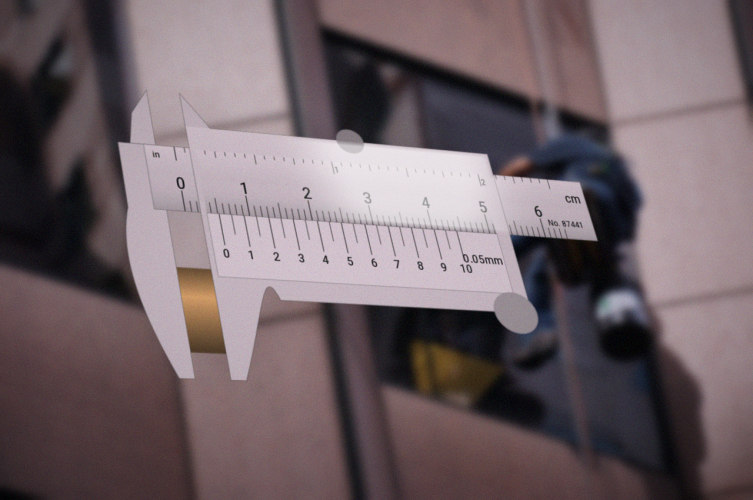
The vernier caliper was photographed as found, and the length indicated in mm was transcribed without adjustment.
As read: 5.2 mm
